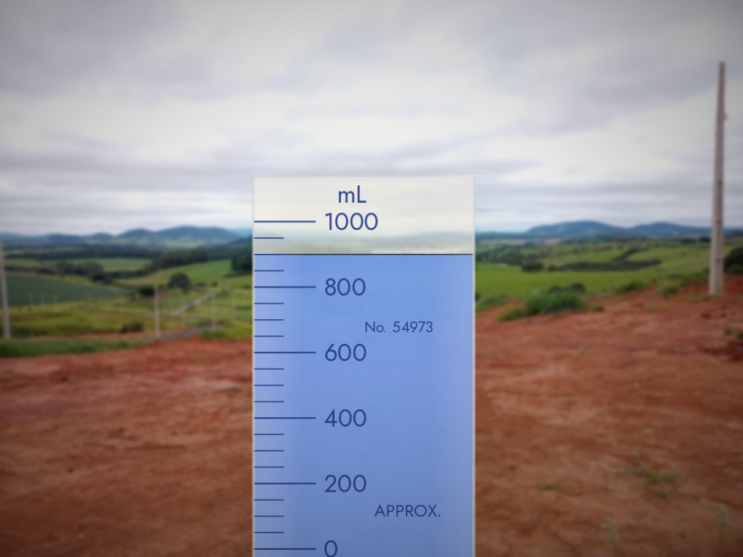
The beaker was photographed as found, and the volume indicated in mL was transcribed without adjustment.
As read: 900 mL
